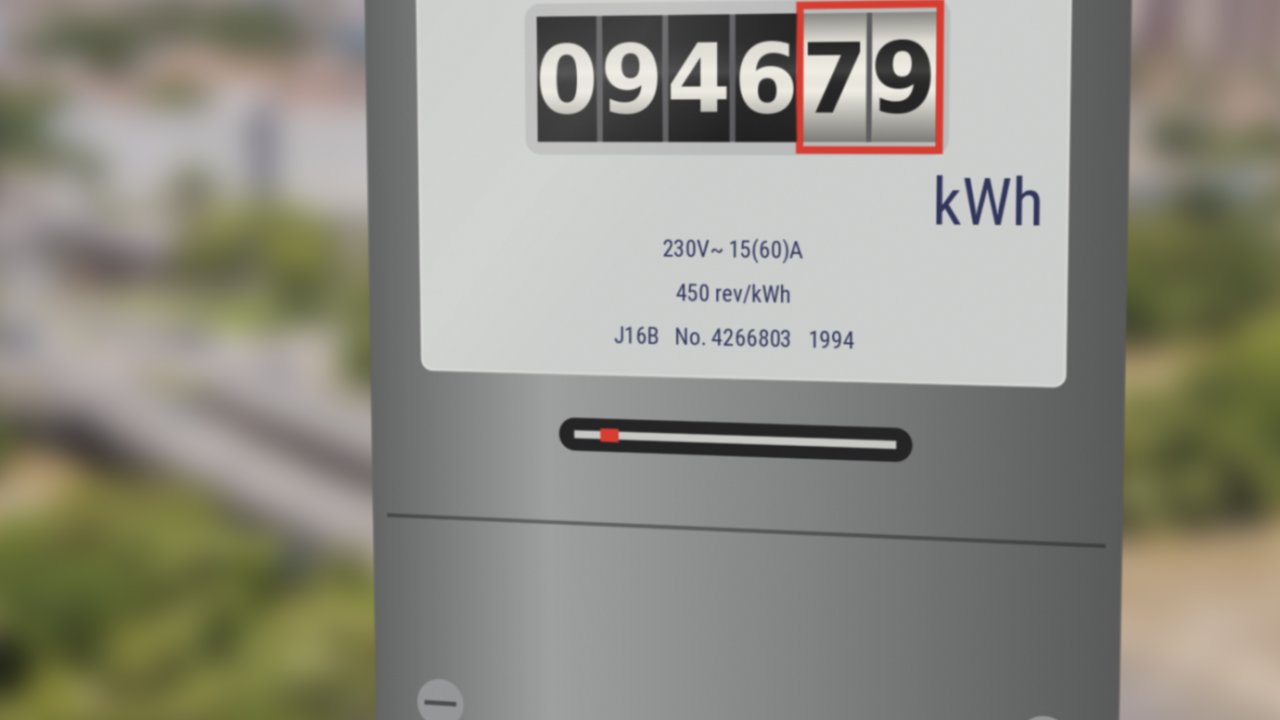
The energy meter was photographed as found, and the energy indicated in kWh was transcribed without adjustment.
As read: 946.79 kWh
